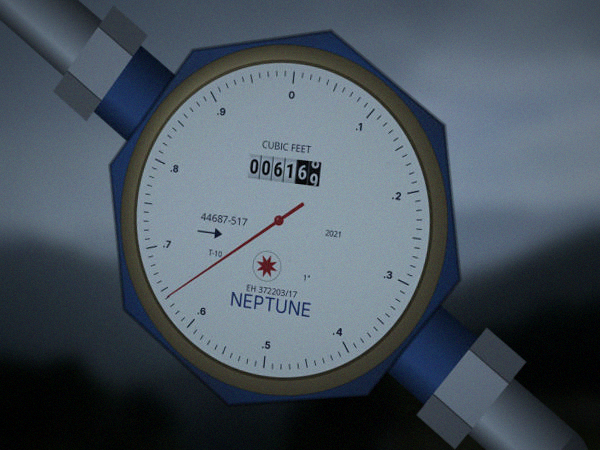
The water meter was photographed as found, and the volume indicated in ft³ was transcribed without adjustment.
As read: 6168.64 ft³
